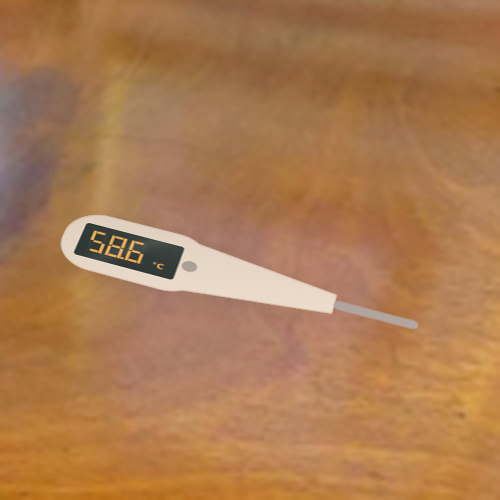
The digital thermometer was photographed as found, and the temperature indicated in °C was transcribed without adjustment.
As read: 58.6 °C
